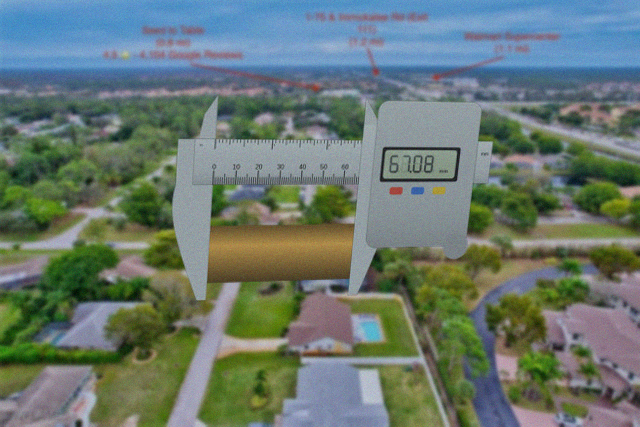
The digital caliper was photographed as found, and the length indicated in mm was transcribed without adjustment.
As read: 67.08 mm
